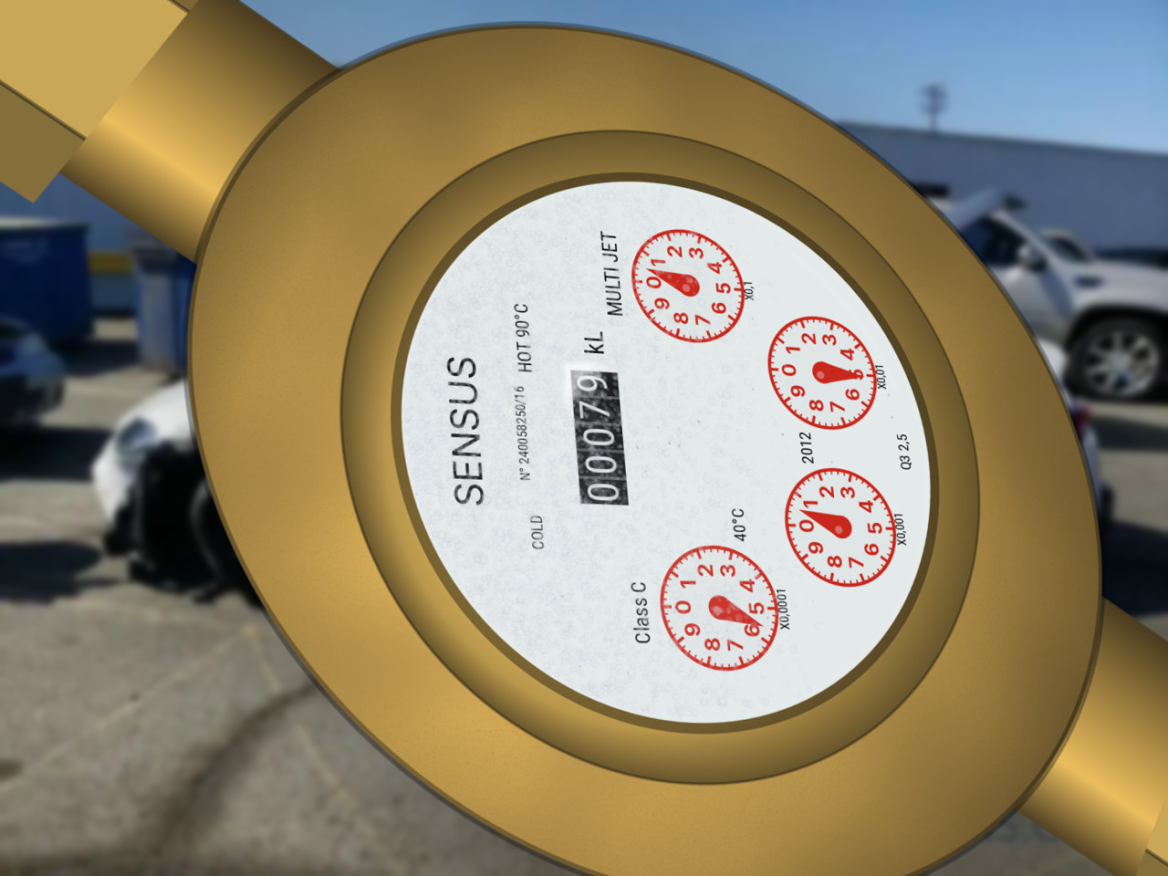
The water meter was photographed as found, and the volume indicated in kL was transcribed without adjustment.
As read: 79.0505 kL
